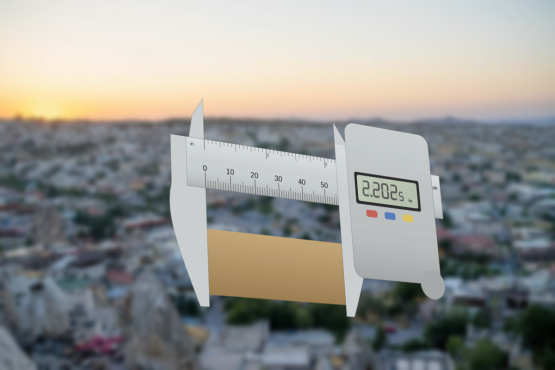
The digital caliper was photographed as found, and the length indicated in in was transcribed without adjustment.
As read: 2.2025 in
